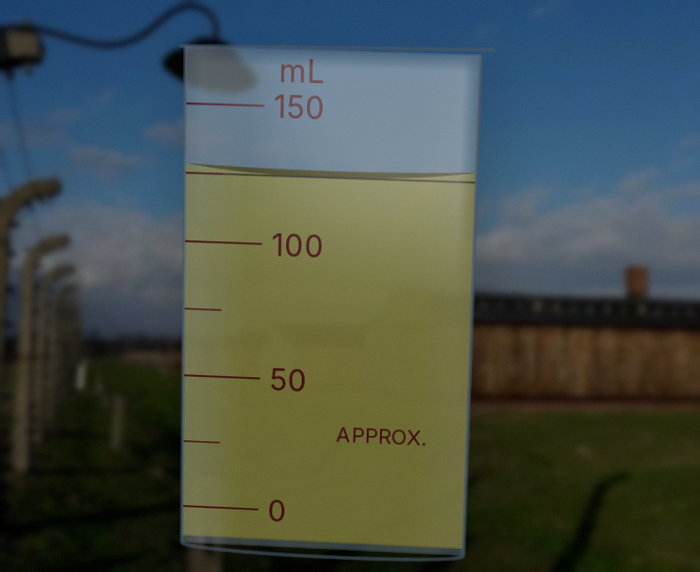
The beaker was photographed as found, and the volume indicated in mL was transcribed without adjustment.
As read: 125 mL
